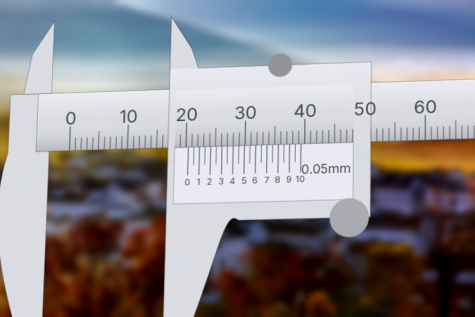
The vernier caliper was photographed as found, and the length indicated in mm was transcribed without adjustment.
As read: 20.4 mm
